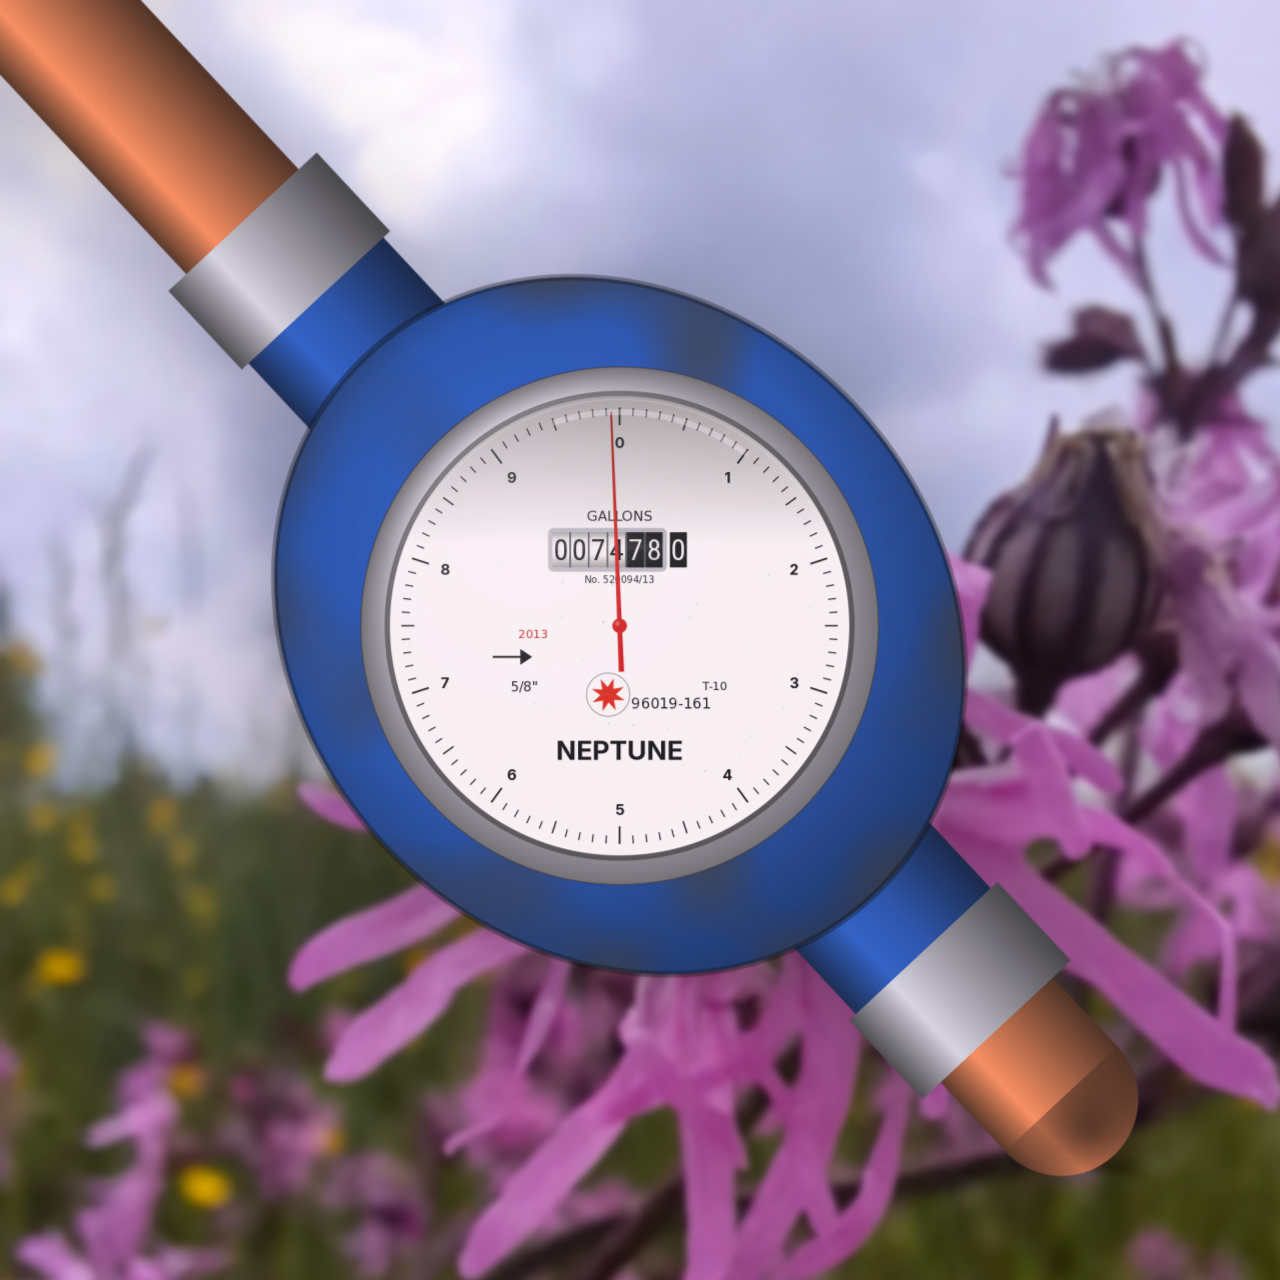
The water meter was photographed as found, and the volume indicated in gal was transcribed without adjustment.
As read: 74779.9 gal
